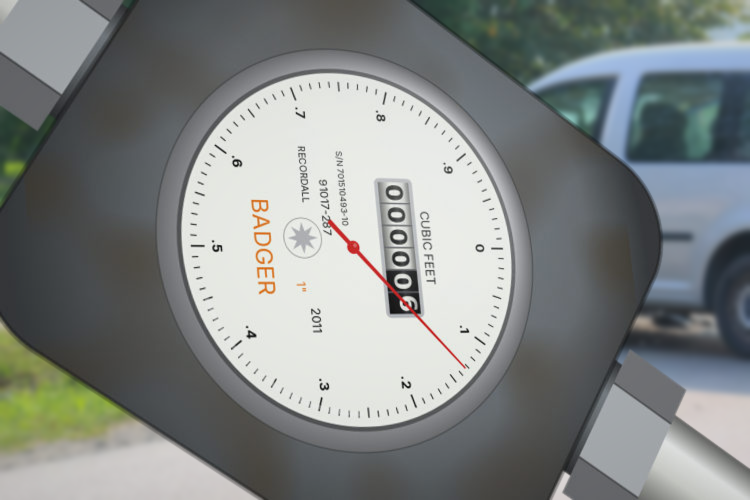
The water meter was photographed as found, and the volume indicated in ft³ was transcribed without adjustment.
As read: 6.13 ft³
